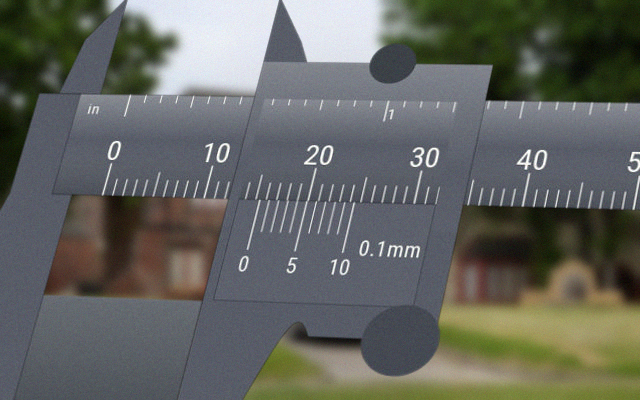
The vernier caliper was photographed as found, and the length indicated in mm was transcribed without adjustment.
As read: 15.4 mm
